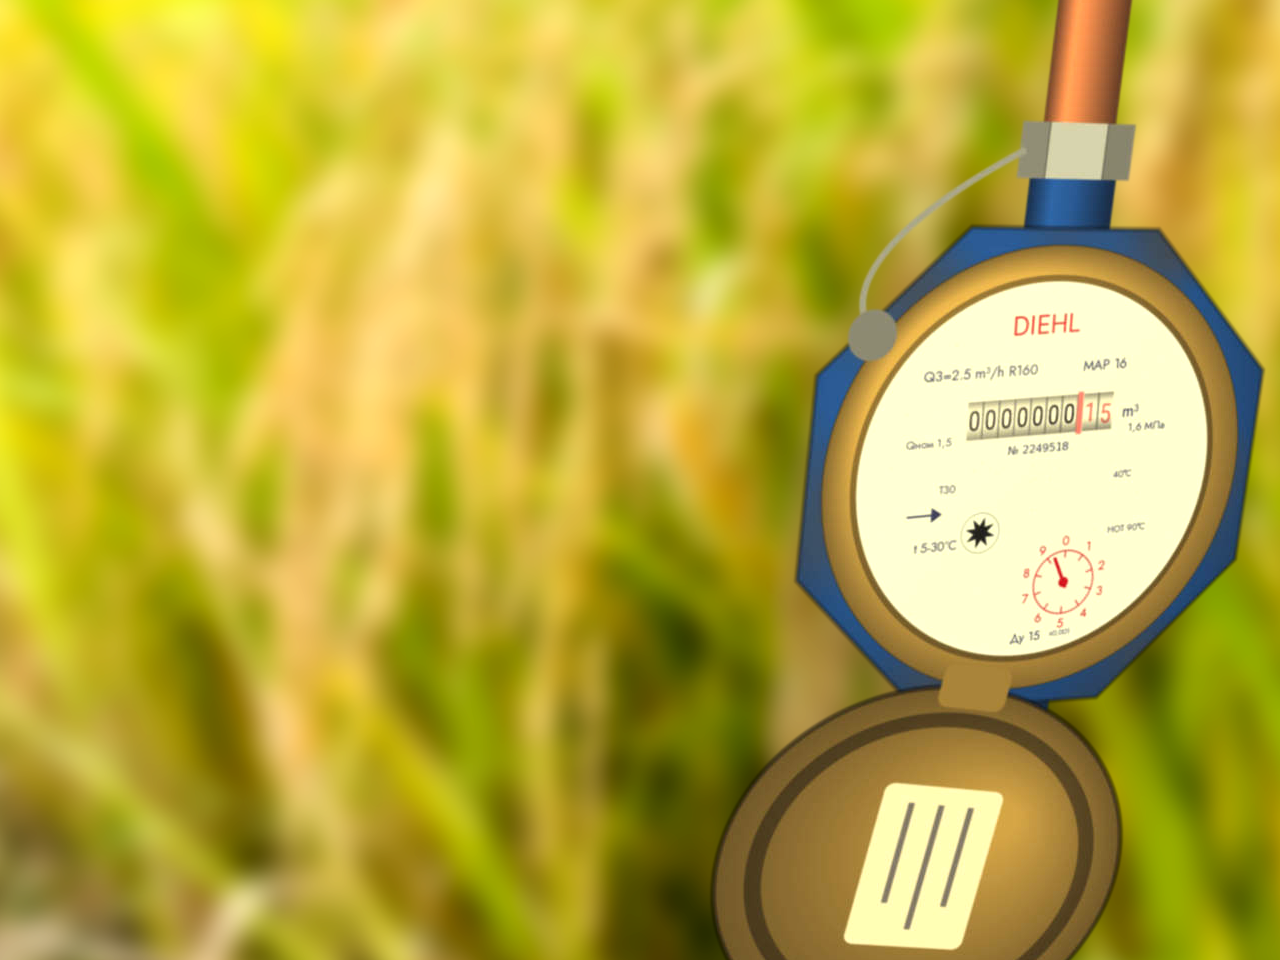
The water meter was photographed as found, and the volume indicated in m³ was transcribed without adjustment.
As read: 0.149 m³
